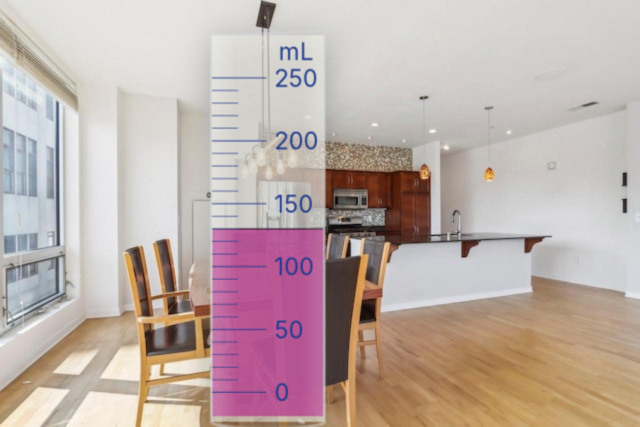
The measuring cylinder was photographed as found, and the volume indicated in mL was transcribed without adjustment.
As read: 130 mL
